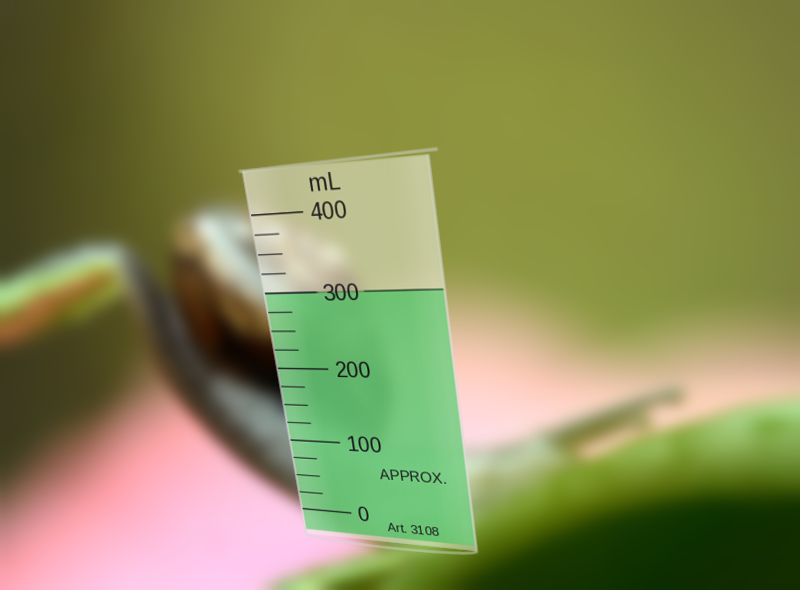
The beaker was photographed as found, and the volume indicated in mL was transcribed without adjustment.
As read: 300 mL
